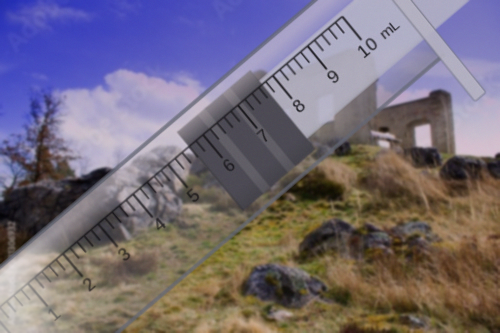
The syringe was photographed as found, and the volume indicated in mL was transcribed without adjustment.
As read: 5.6 mL
